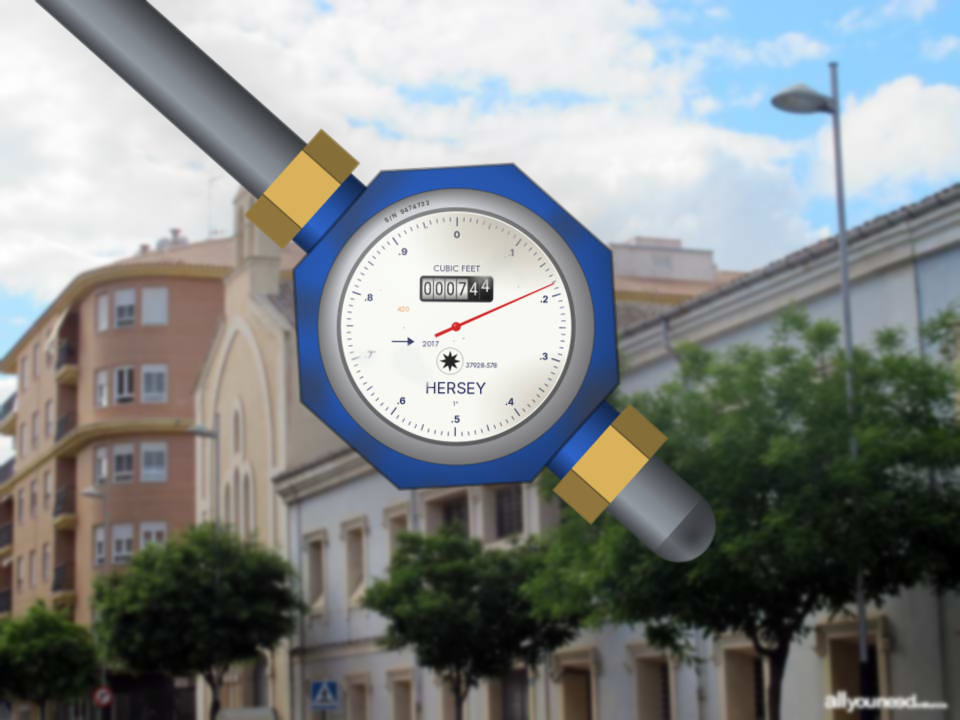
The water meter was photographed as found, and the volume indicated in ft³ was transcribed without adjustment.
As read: 744.18 ft³
